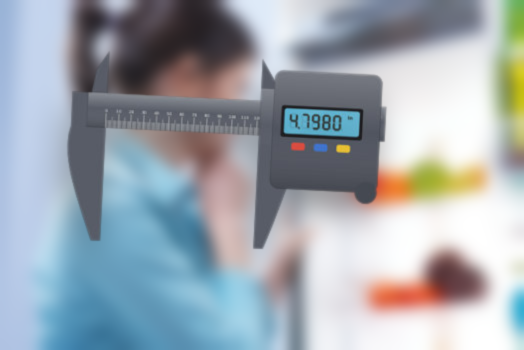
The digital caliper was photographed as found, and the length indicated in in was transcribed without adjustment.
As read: 4.7980 in
